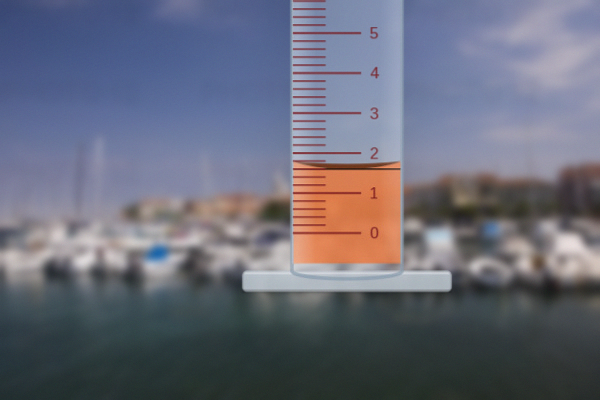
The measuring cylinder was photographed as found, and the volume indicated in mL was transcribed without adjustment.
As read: 1.6 mL
